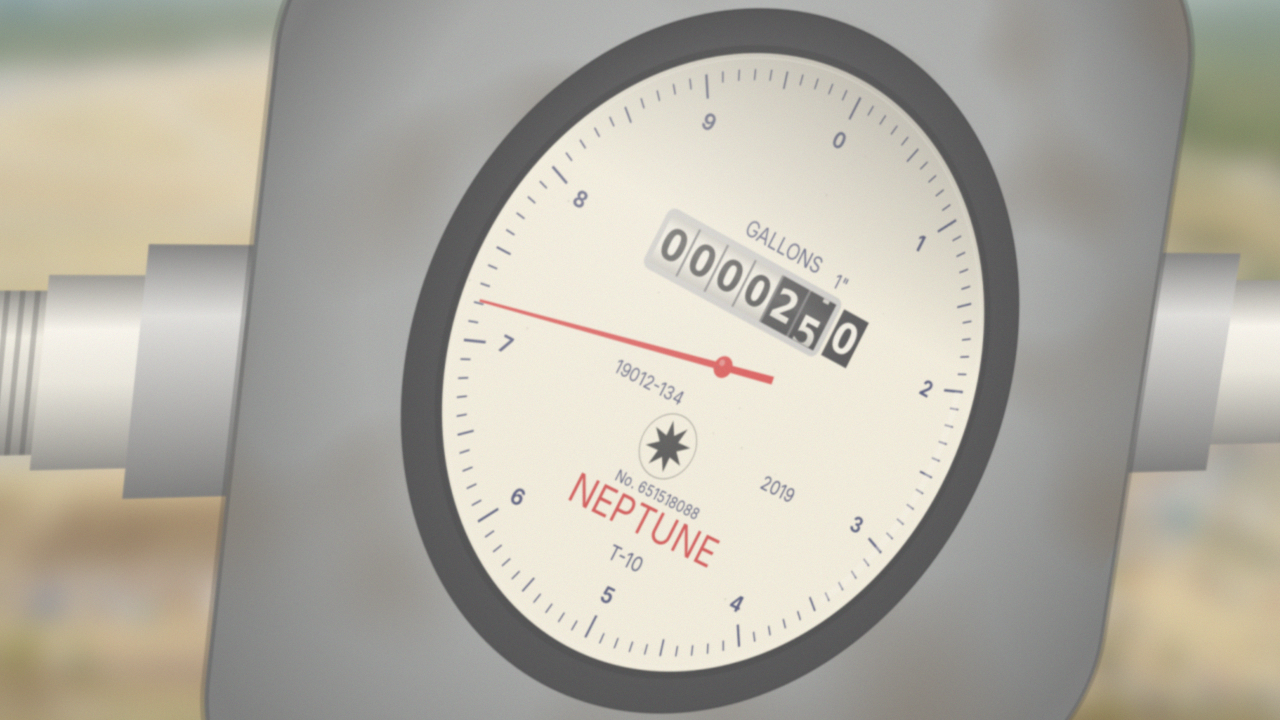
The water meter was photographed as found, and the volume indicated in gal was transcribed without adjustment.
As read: 247.2 gal
